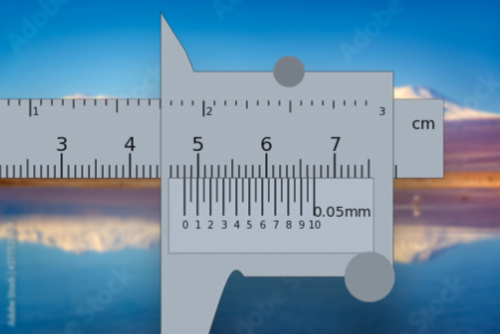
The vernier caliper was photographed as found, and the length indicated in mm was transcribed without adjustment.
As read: 48.0 mm
